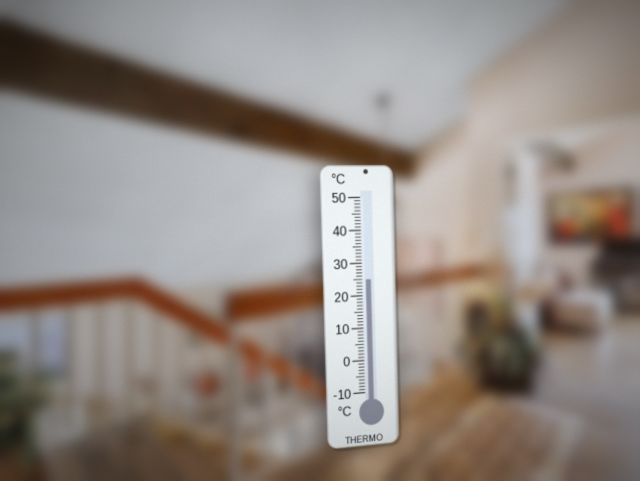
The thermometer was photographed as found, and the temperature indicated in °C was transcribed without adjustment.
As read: 25 °C
